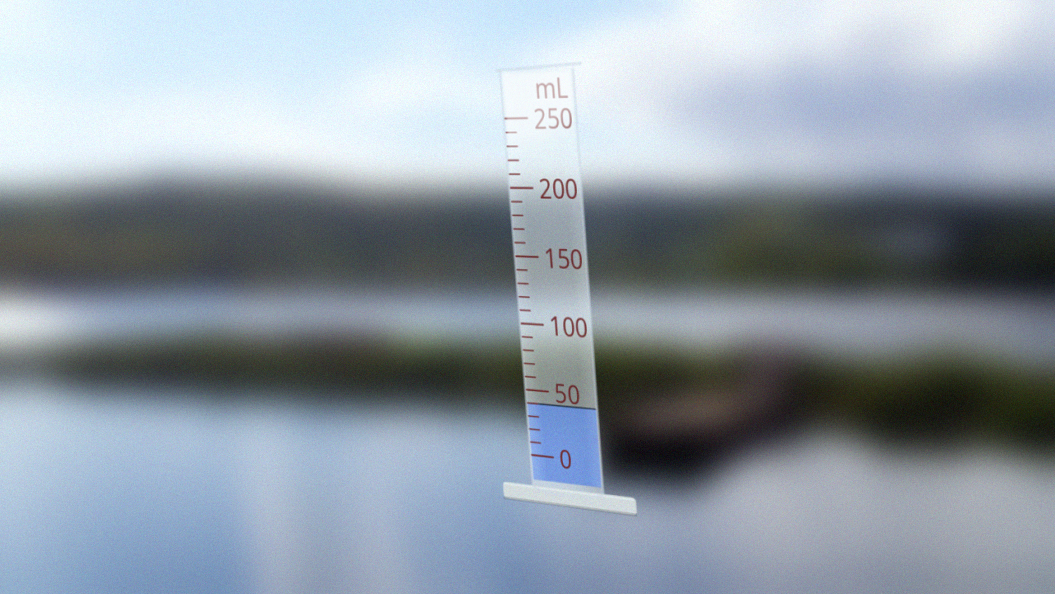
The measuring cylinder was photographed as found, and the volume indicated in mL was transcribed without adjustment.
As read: 40 mL
